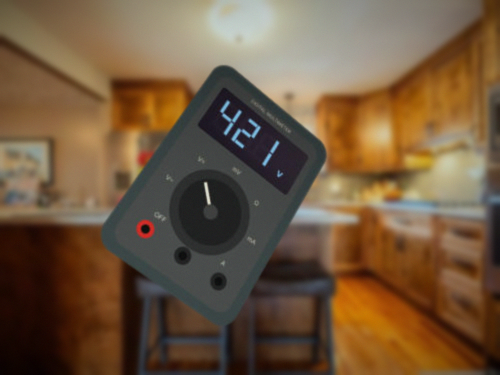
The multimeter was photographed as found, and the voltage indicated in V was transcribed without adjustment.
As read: 421 V
